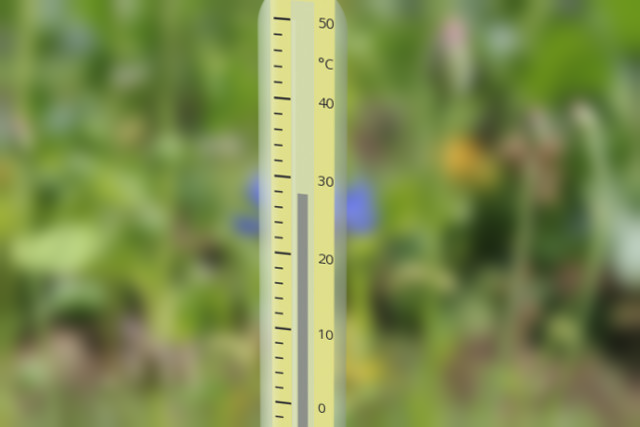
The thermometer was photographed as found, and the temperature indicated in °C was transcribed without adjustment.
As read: 28 °C
